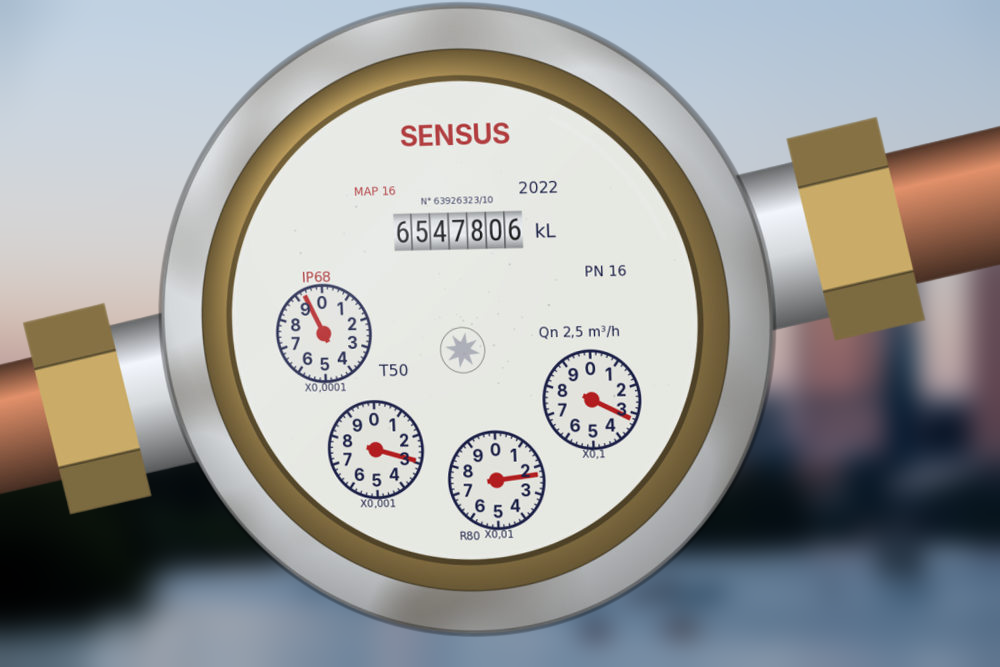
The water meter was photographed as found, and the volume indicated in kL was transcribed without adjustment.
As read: 6547806.3229 kL
